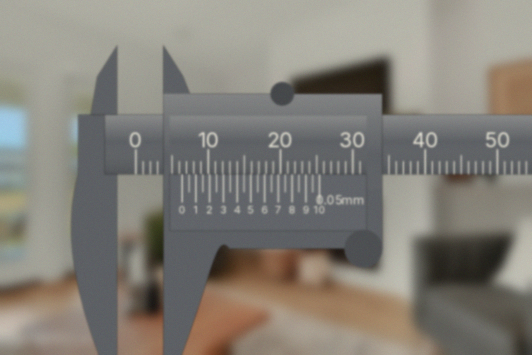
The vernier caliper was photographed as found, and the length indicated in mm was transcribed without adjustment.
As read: 6.4 mm
